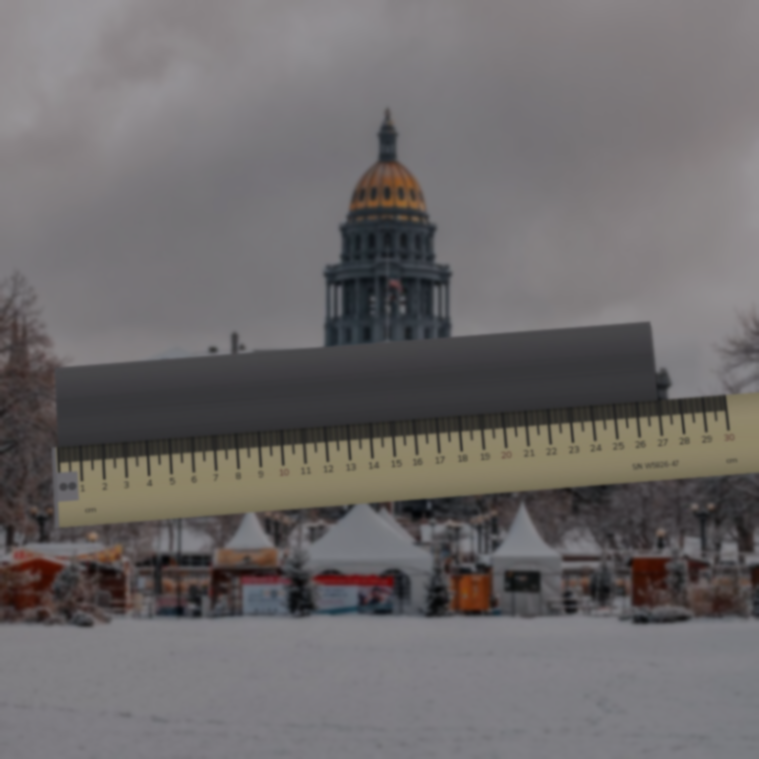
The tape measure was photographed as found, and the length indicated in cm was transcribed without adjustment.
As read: 27 cm
